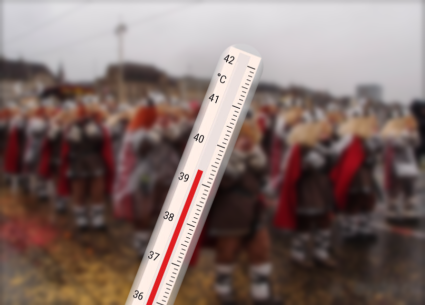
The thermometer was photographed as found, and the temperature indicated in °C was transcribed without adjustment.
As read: 39.3 °C
